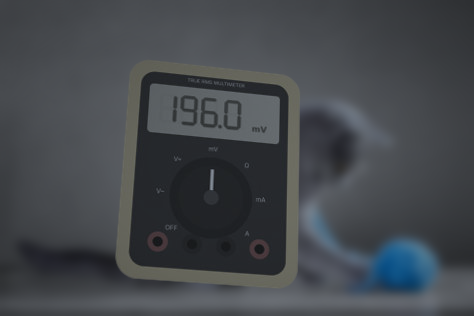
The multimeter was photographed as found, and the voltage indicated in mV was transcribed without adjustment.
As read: 196.0 mV
